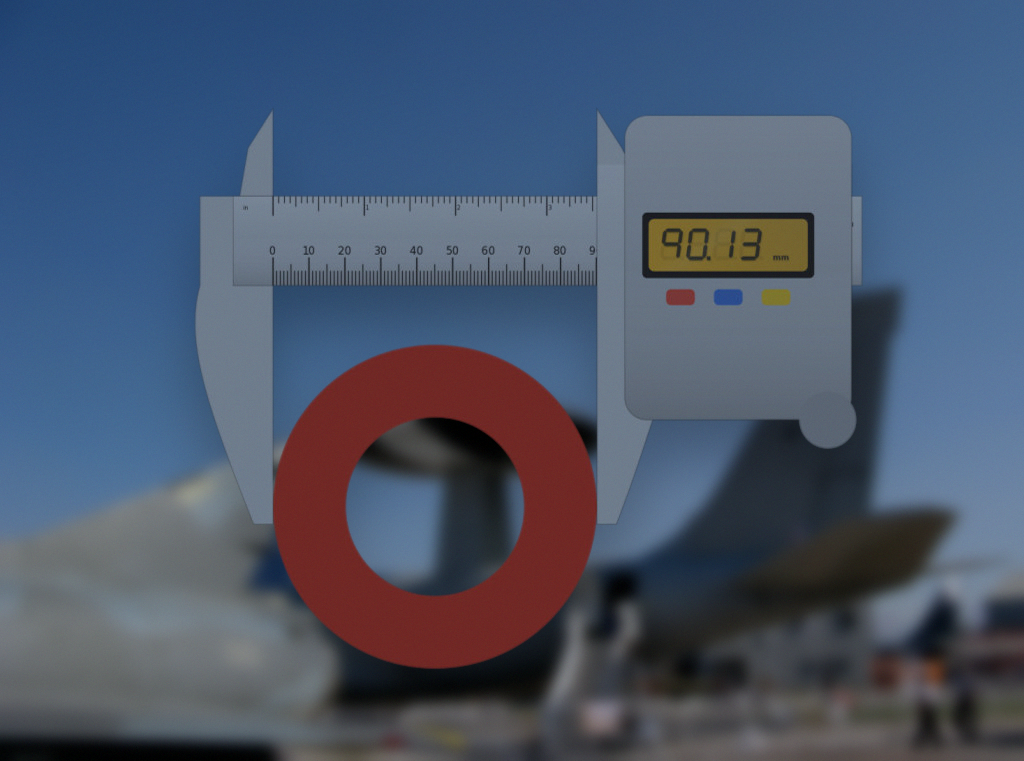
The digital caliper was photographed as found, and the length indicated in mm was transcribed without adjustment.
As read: 90.13 mm
